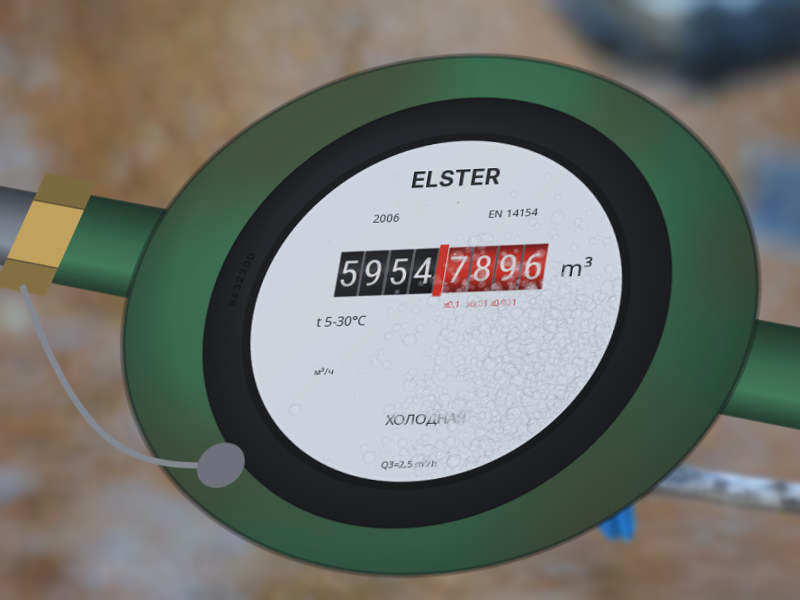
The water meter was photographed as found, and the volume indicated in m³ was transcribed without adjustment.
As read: 5954.7896 m³
